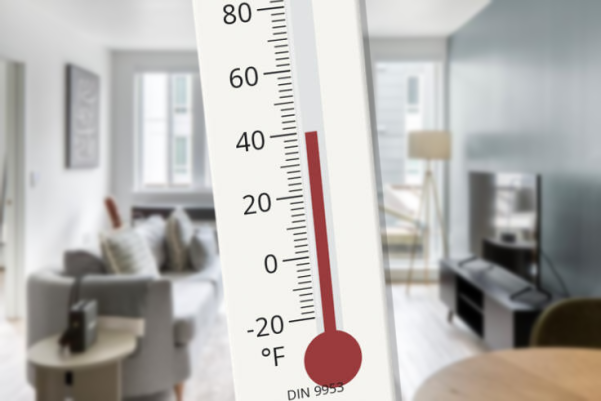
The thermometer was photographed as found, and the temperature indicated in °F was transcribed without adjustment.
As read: 40 °F
